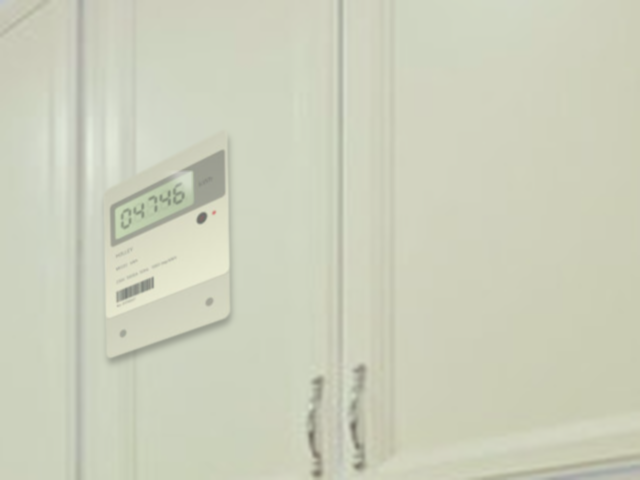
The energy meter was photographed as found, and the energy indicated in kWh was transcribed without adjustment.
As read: 4746 kWh
